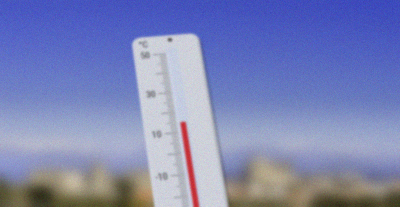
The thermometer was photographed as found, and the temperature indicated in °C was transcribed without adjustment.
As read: 15 °C
